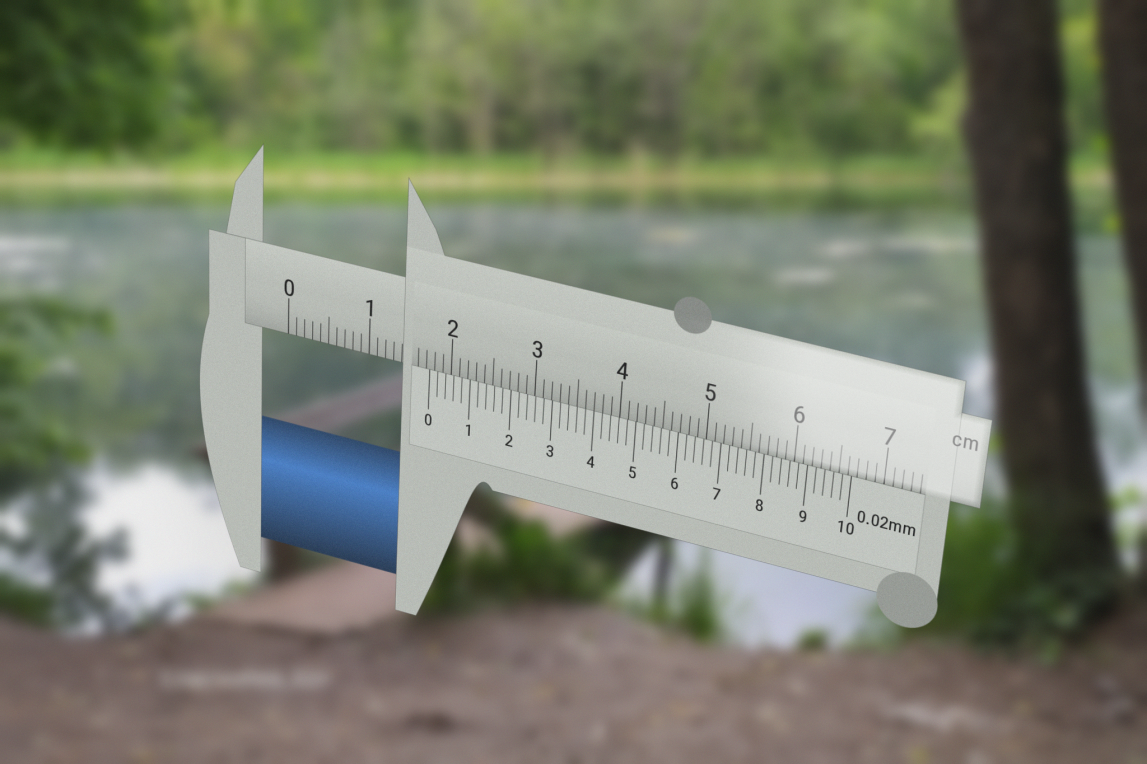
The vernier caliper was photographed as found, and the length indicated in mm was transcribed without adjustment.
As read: 17.4 mm
